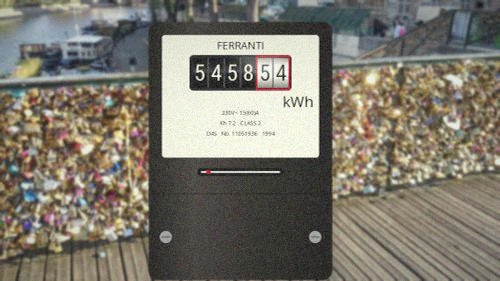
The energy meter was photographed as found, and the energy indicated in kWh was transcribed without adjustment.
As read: 5458.54 kWh
